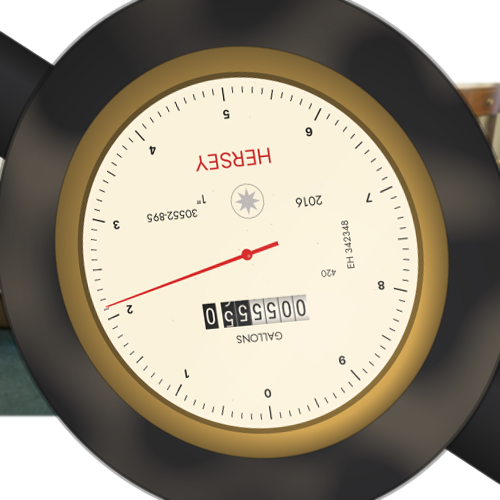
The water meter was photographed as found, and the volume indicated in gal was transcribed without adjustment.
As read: 55552.1 gal
